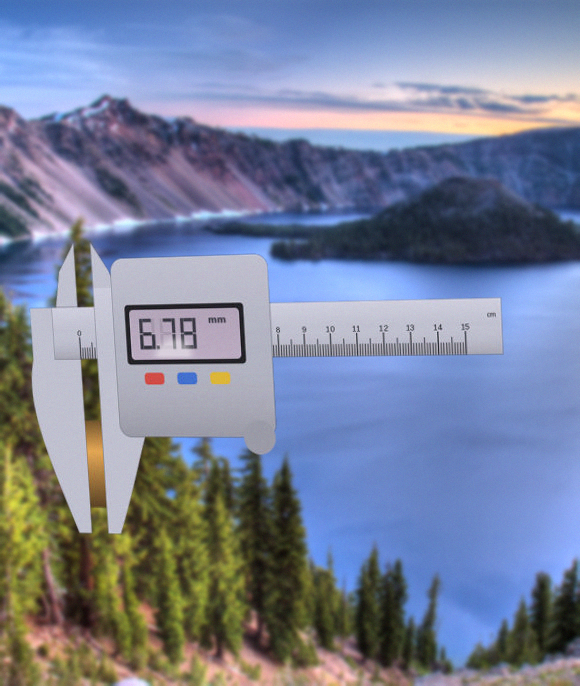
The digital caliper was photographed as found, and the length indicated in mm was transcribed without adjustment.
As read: 6.78 mm
